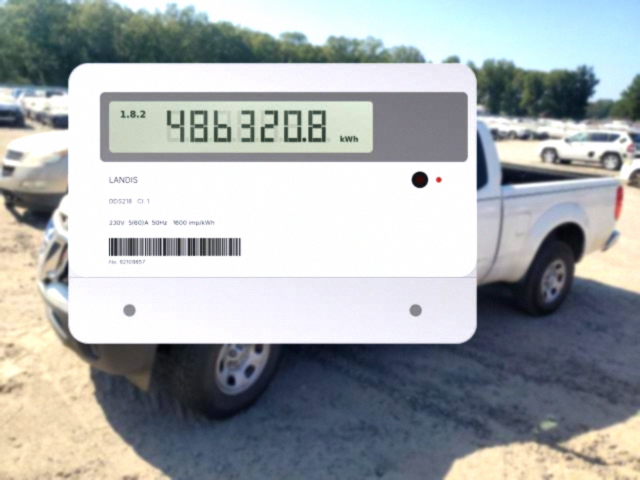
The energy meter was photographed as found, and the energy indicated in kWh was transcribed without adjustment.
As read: 486320.8 kWh
